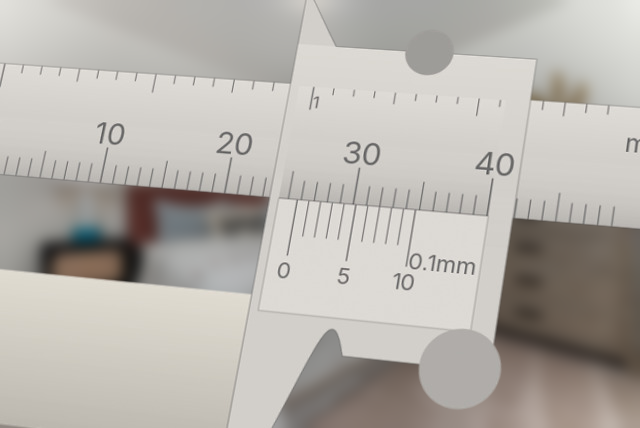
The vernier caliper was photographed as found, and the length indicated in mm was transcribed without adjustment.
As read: 25.7 mm
